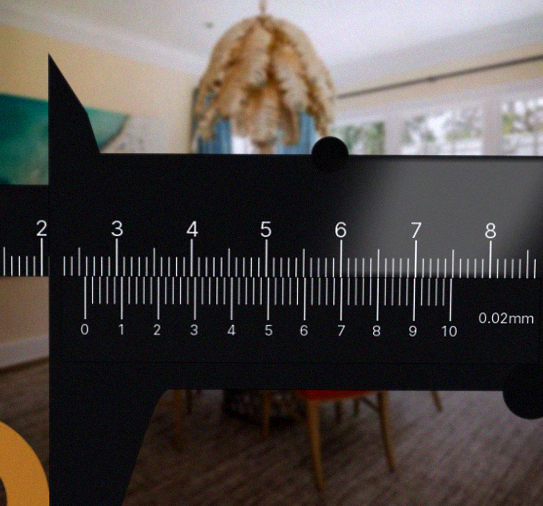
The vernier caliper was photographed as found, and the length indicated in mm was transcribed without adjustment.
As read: 25.8 mm
